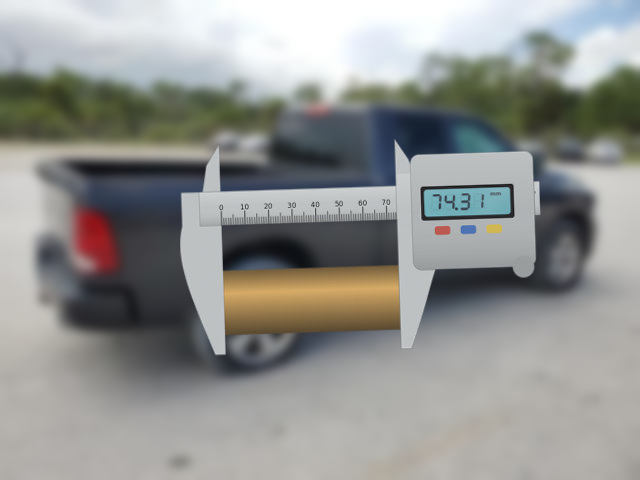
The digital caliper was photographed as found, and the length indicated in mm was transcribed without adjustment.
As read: 74.31 mm
